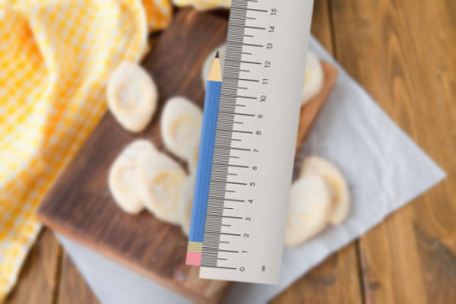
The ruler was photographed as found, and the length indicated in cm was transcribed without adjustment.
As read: 12.5 cm
